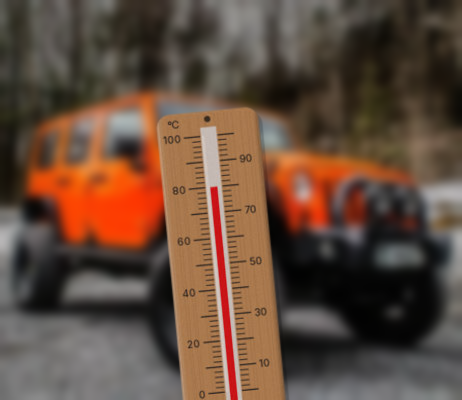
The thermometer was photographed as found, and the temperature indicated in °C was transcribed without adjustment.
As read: 80 °C
